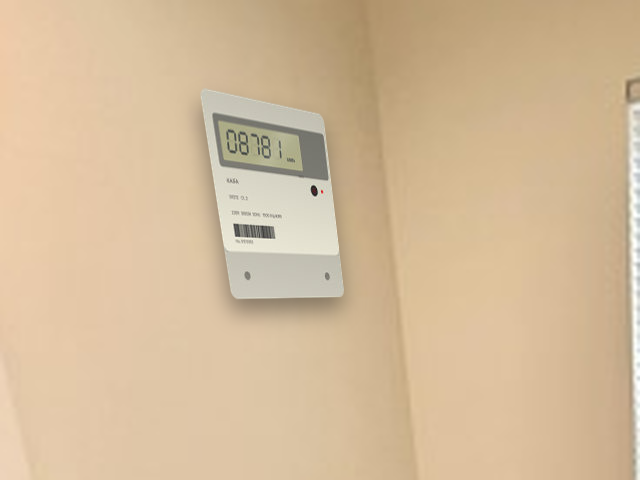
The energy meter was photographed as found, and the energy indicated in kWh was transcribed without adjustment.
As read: 8781 kWh
